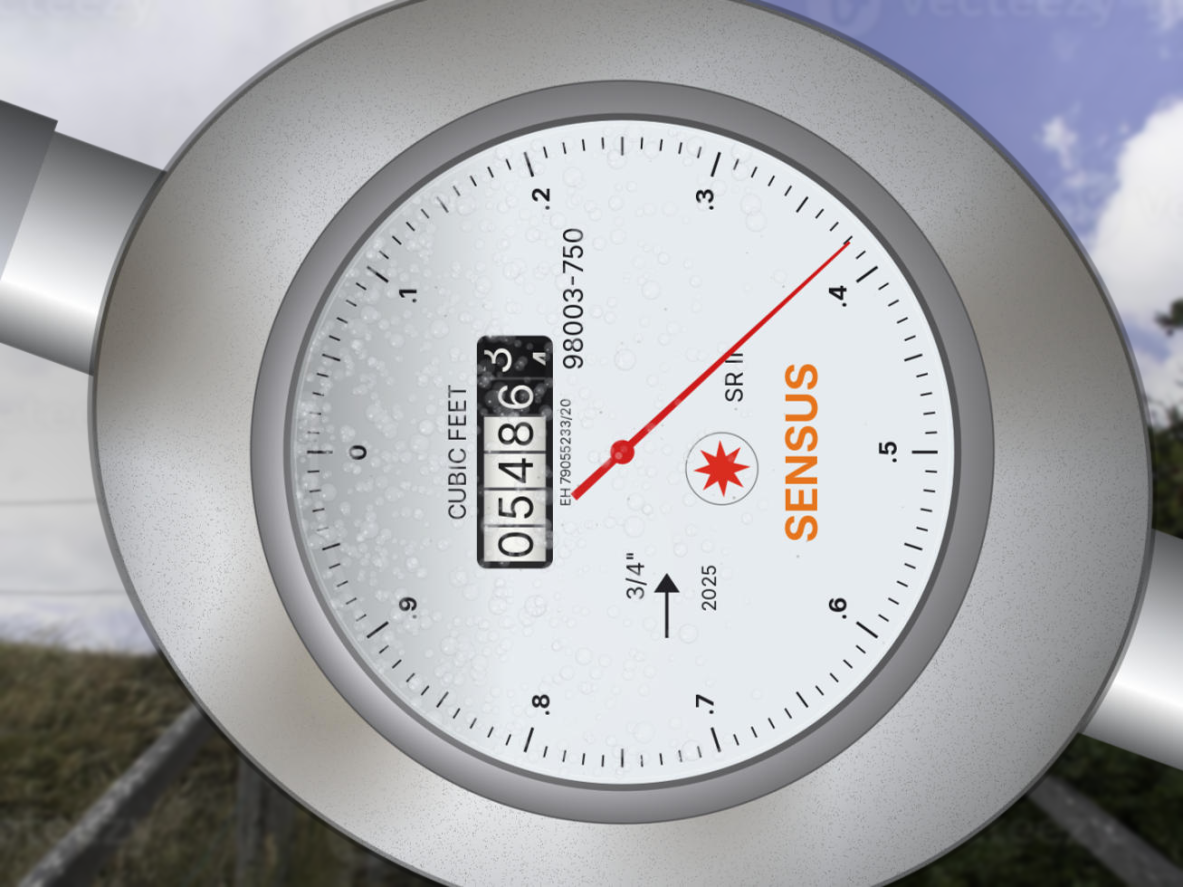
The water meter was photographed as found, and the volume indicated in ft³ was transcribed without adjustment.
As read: 54863.38 ft³
